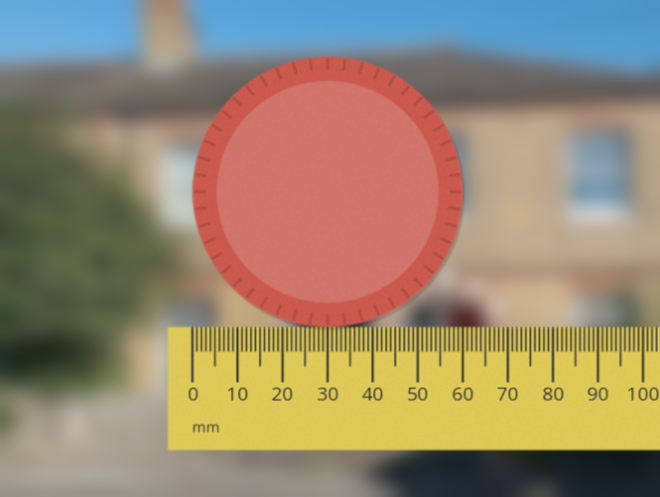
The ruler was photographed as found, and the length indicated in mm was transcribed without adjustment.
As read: 60 mm
